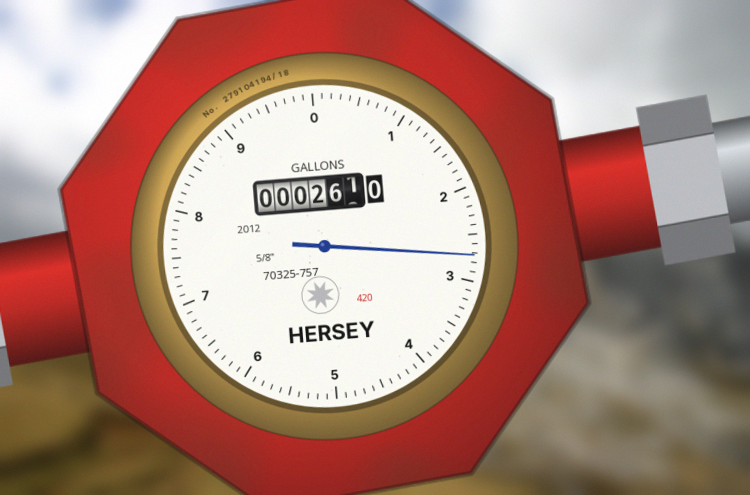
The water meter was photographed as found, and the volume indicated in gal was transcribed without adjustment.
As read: 2612.7 gal
